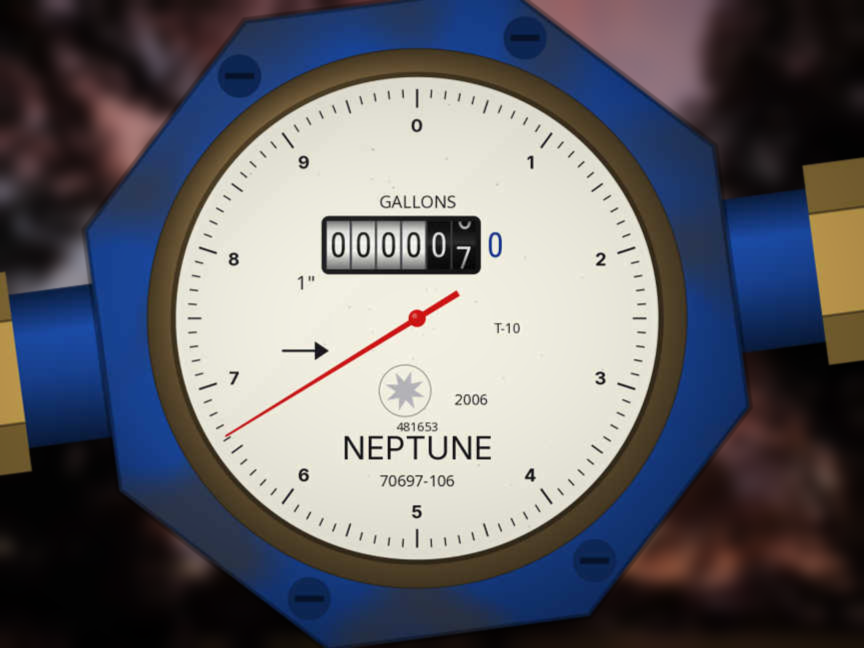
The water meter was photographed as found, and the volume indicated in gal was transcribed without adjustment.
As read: 66.6 gal
